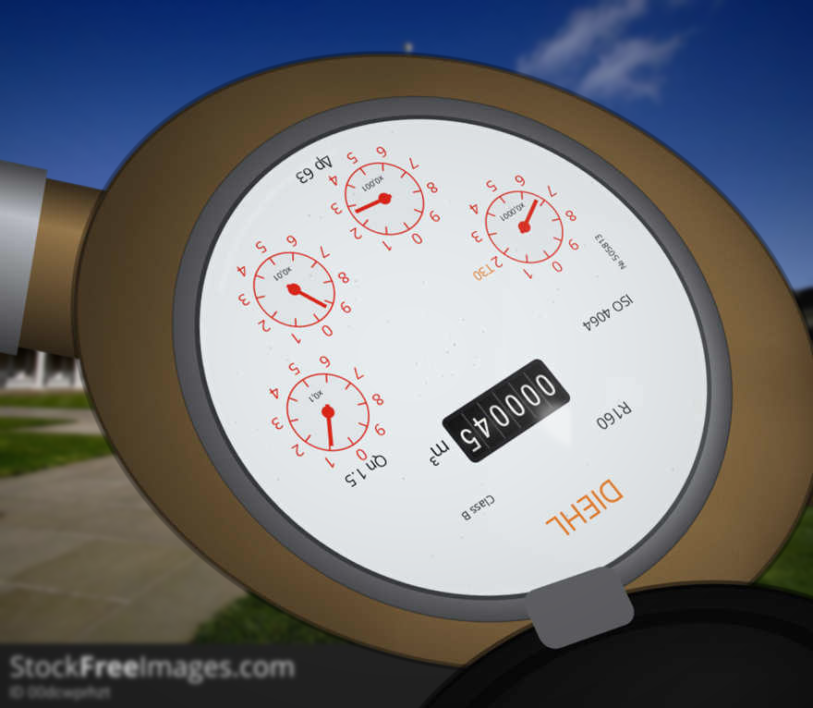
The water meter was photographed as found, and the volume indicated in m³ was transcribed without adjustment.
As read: 45.0926 m³
